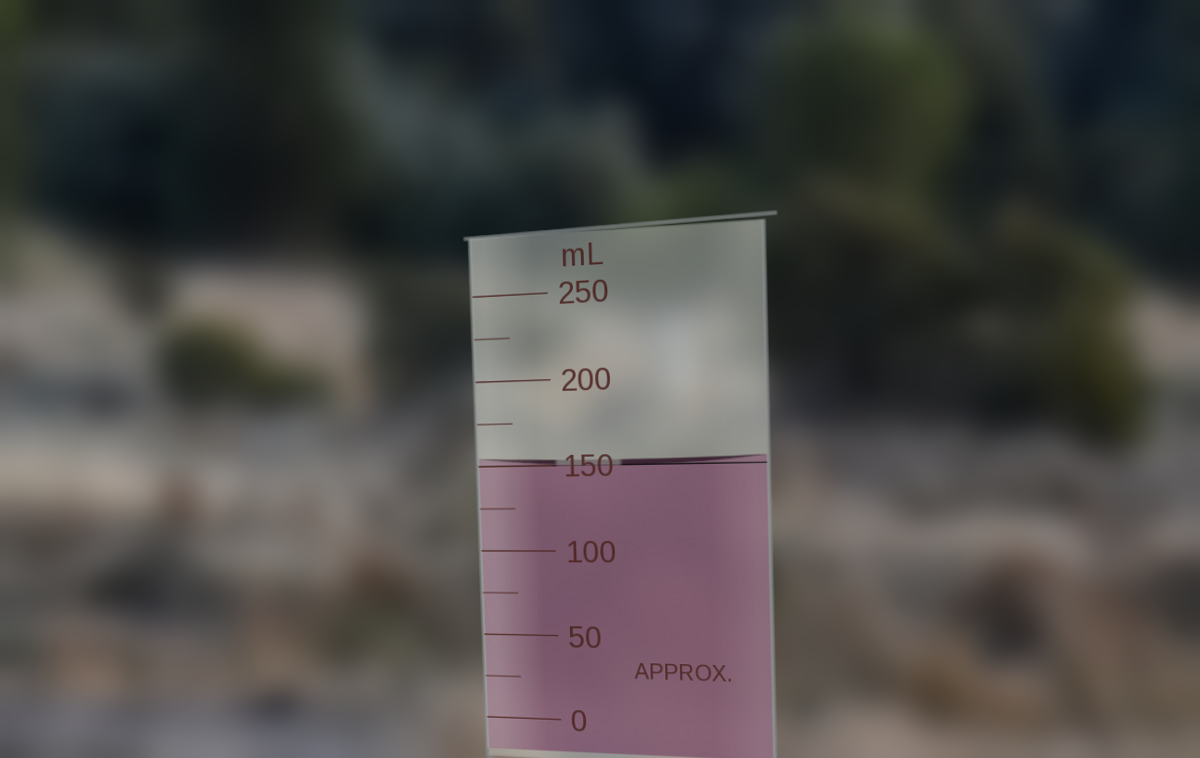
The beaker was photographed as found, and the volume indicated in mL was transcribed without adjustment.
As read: 150 mL
